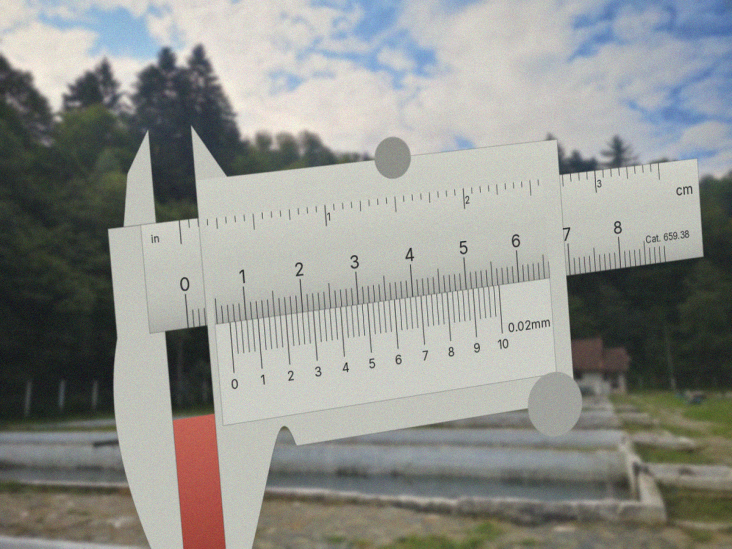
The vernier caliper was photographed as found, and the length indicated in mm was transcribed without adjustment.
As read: 7.2 mm
